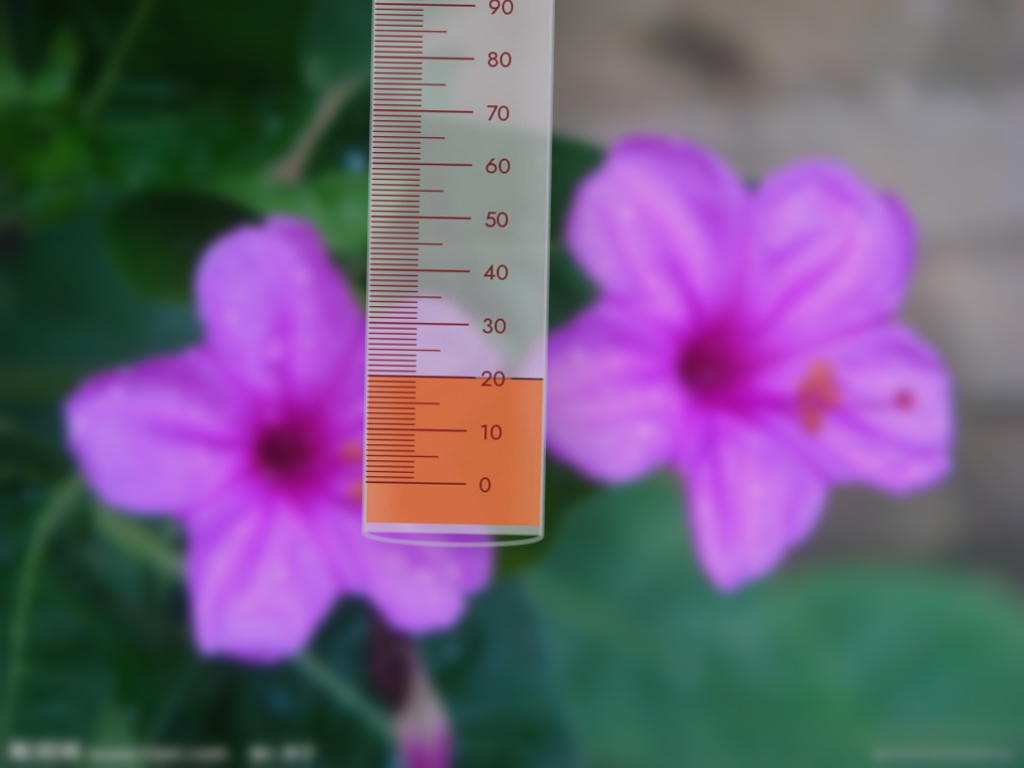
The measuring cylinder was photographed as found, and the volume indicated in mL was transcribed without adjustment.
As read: 20 mL
